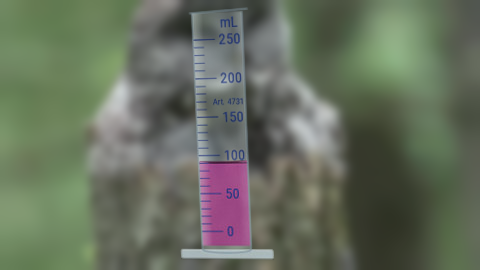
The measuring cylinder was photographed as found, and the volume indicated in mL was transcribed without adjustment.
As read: 90 mL
